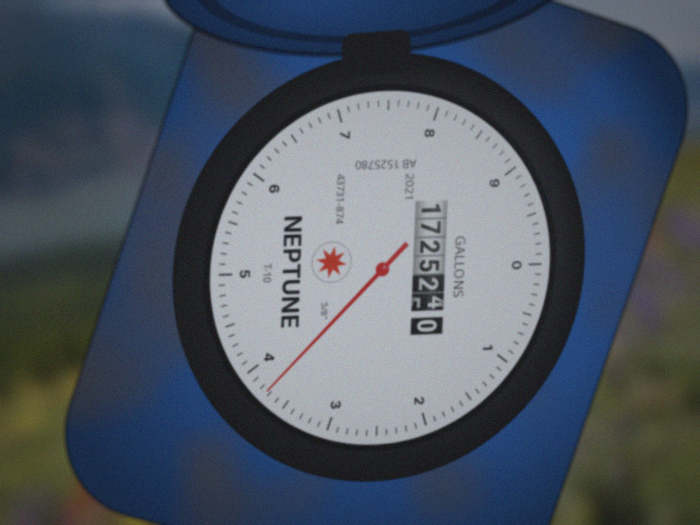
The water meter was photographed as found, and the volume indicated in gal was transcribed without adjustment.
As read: 1725243.7 gal
